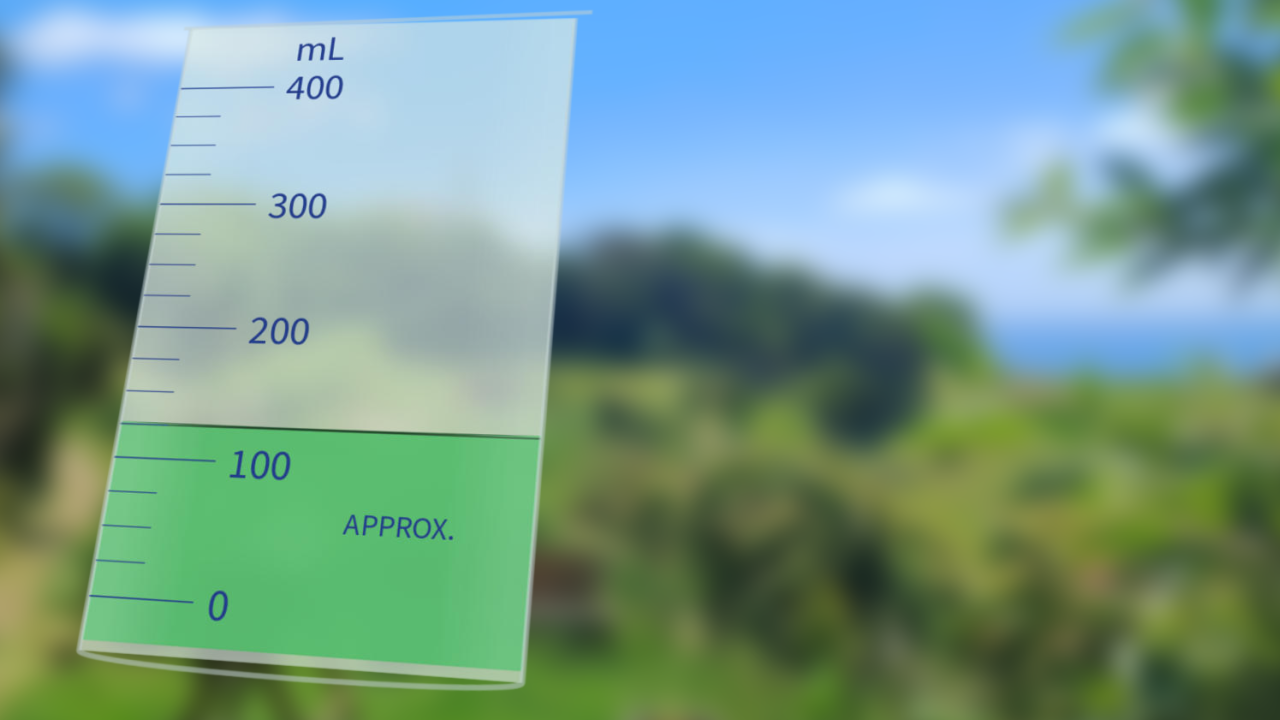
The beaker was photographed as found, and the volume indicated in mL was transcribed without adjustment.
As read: 125 mL
